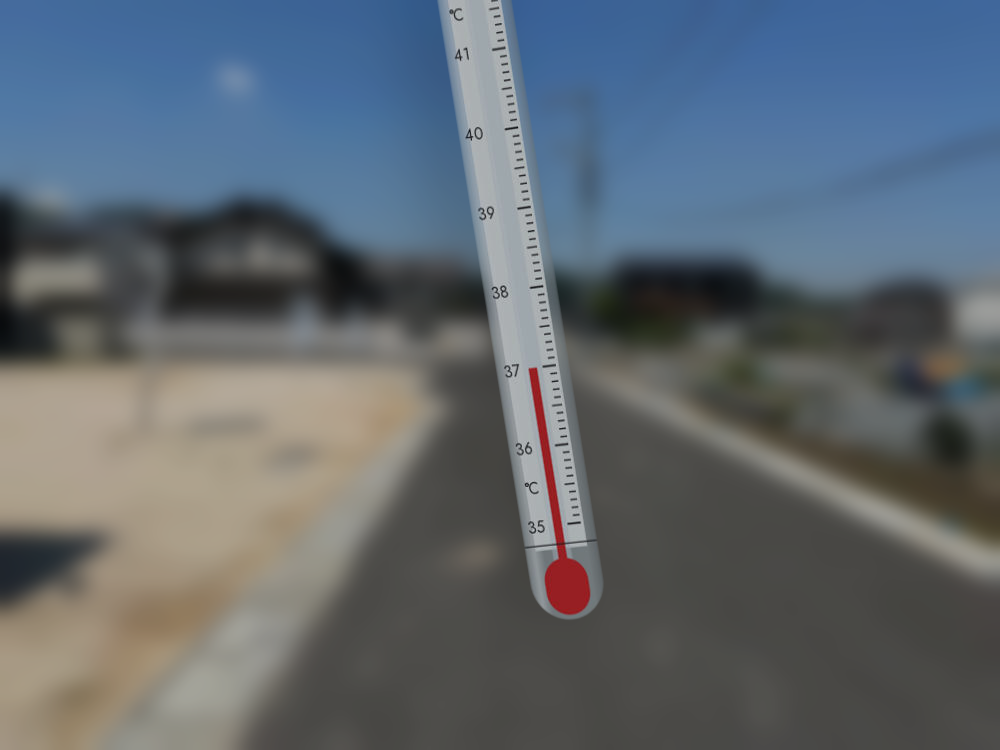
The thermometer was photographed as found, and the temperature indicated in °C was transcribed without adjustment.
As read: 37 °C
